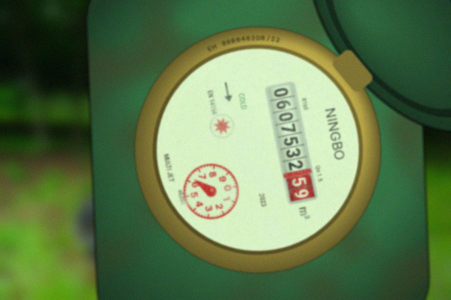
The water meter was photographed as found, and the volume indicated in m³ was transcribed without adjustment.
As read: 607532.596 m³
